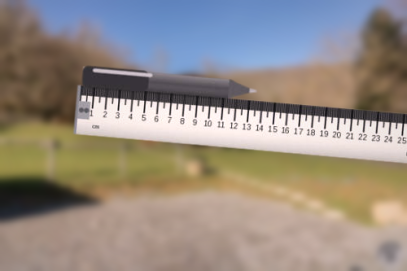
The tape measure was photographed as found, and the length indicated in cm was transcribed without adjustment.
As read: 13.5 cm
